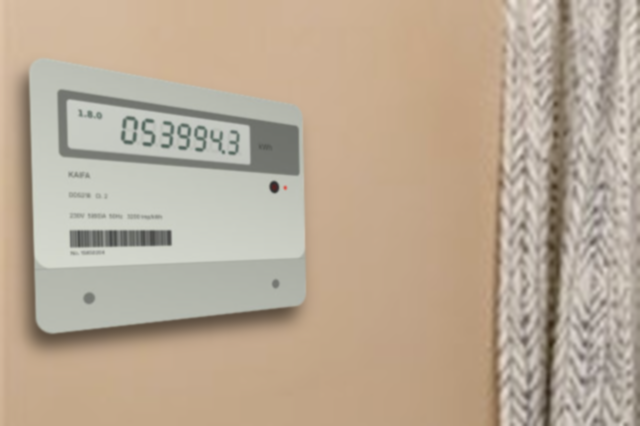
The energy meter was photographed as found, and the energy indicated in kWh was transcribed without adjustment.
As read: 53994.3 kWh
